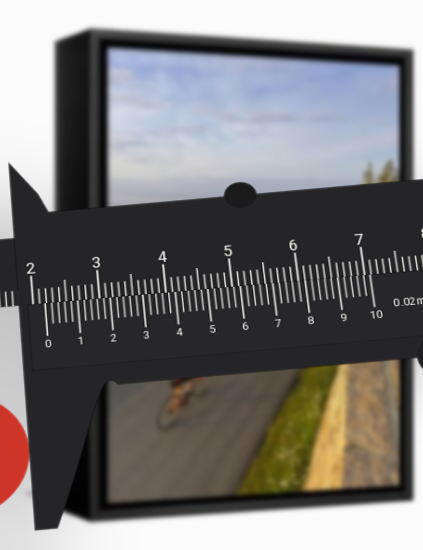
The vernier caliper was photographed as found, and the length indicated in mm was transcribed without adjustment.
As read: 21.8 mm
